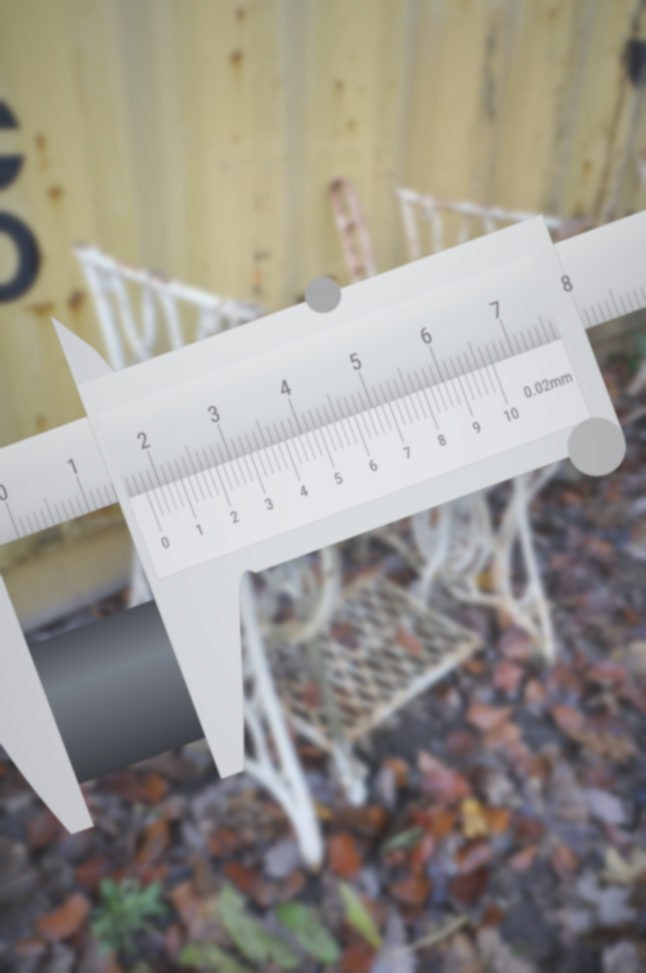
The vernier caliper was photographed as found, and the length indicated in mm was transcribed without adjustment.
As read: 18.0 mm
